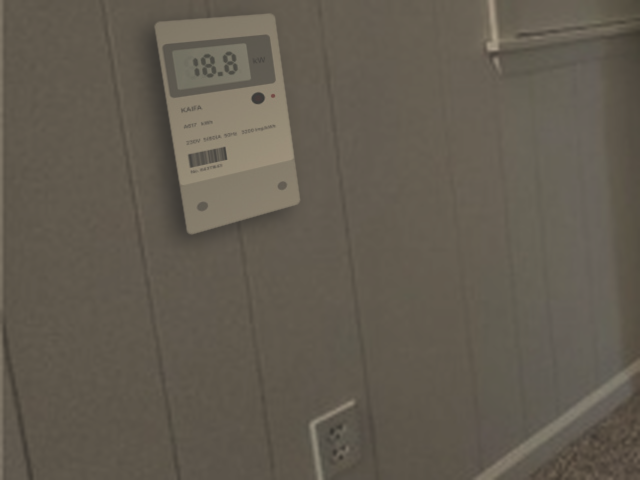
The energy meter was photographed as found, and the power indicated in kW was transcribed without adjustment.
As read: 18.8 kW
